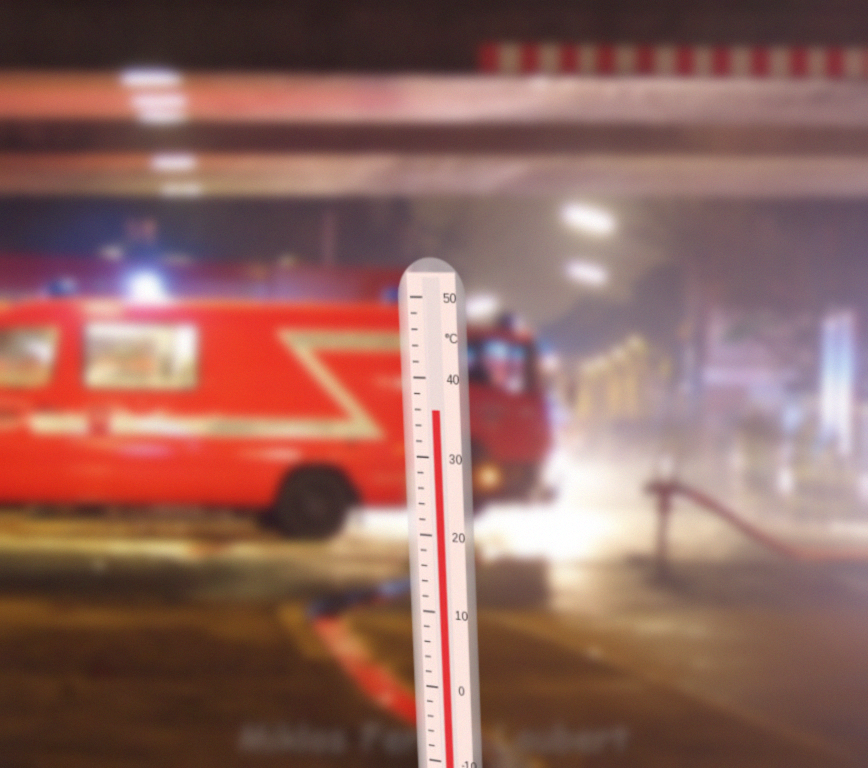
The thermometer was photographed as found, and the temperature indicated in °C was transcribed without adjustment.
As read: 36 °C
